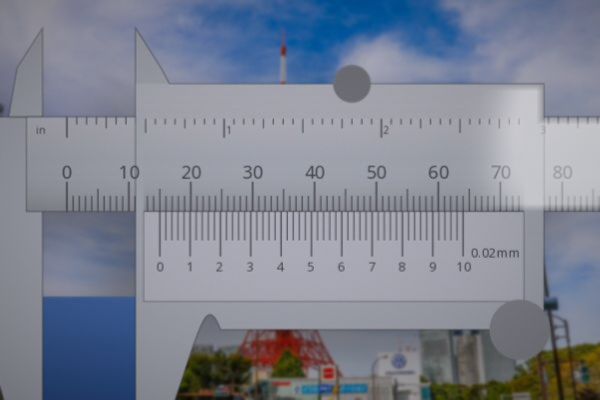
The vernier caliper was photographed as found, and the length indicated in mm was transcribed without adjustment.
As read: 15.0 mm
